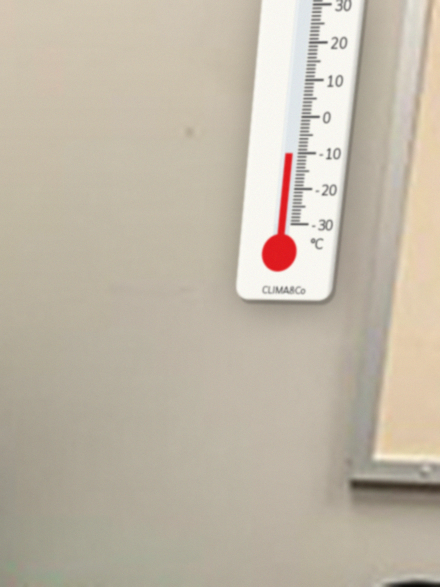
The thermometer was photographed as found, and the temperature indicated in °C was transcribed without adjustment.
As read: -10 °C
